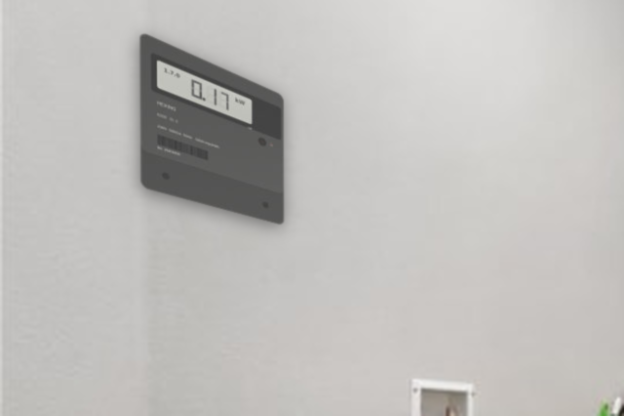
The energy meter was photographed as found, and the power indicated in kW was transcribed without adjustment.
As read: 0.17 kW
